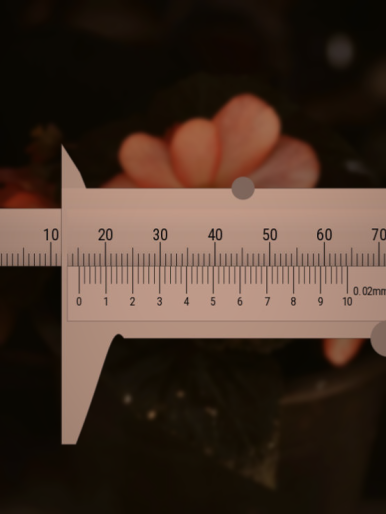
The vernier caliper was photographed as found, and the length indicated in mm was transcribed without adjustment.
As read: 15.2 mm
